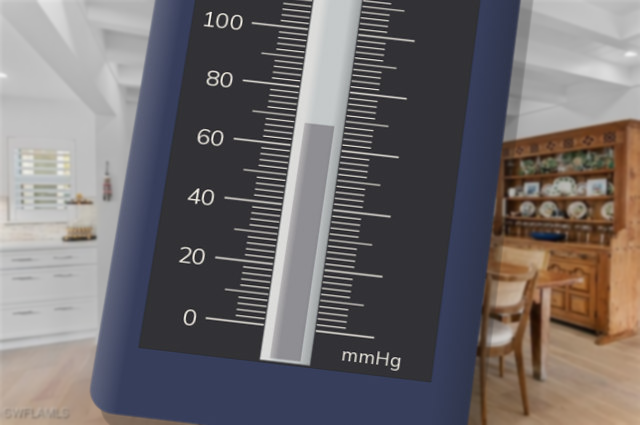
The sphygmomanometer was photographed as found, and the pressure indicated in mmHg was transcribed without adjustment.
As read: 68 mmHg
